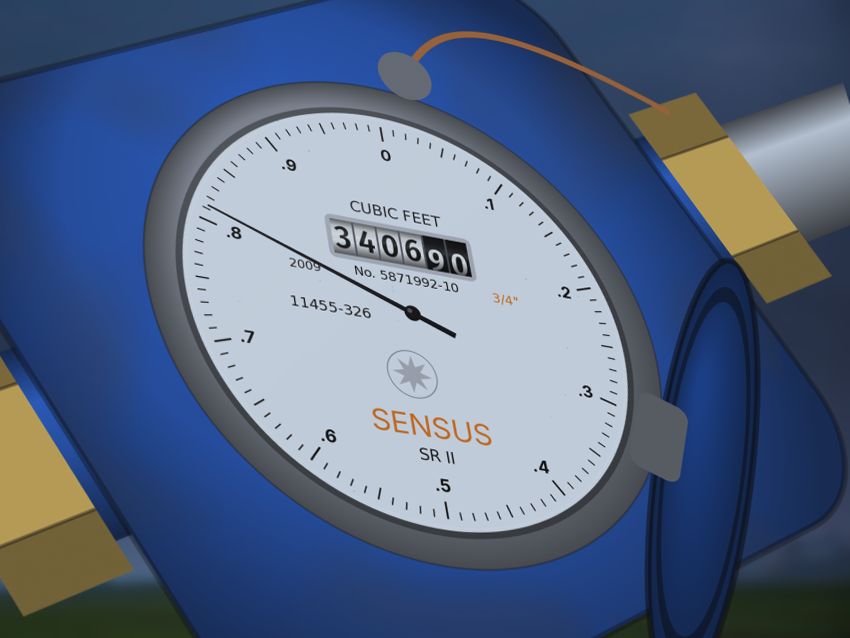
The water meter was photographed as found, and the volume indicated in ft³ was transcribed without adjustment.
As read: 340689.81 ft³
